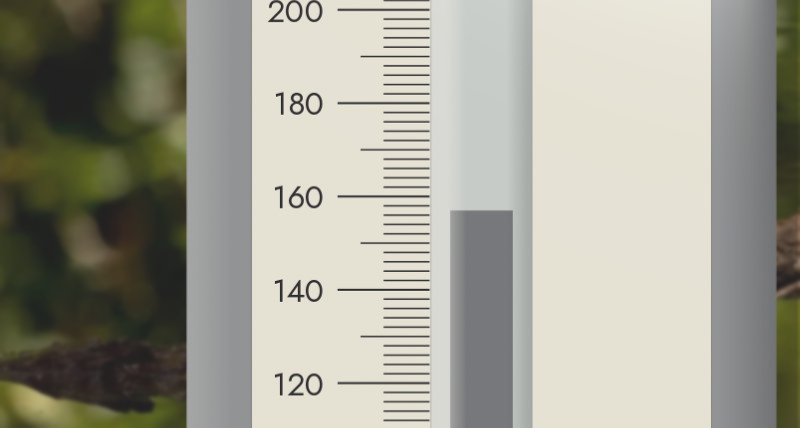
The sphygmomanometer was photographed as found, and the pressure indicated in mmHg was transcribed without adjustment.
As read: 157 mmHg
